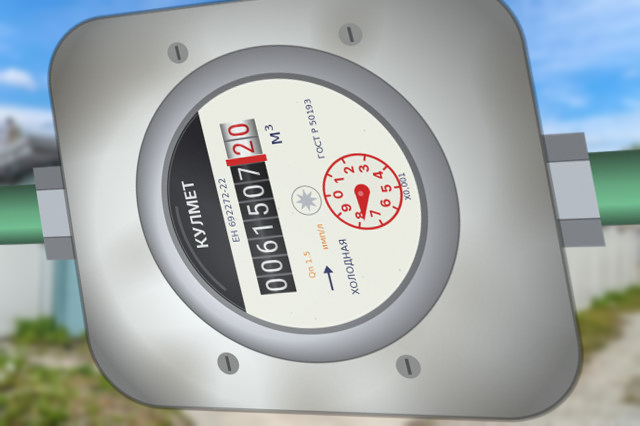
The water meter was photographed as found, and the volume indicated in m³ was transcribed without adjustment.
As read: 61507.207 m³
